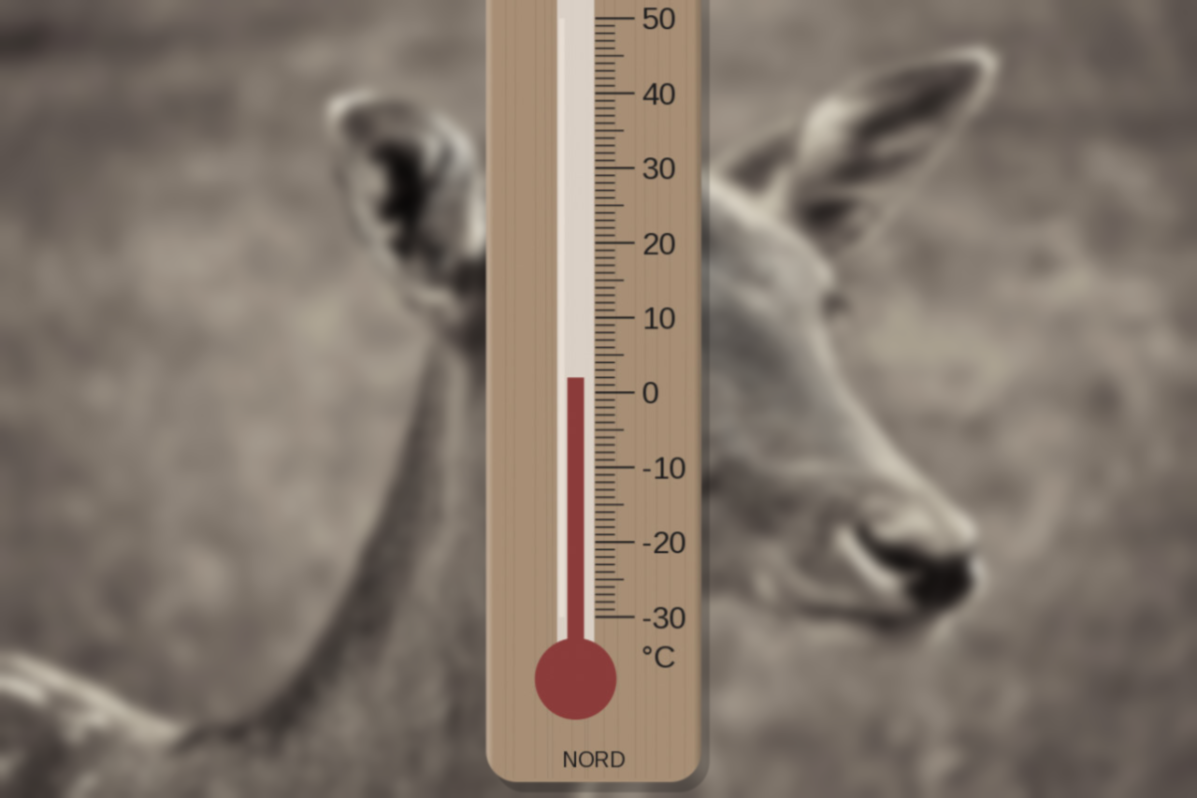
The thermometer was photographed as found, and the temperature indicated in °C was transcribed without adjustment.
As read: 2 °C
